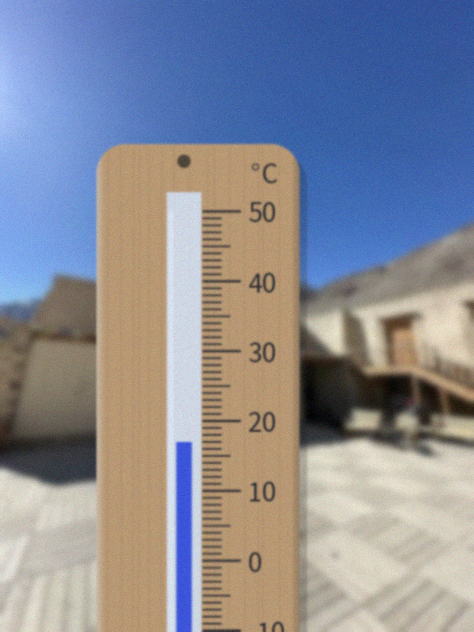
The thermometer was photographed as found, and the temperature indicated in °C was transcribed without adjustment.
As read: 17 °C
